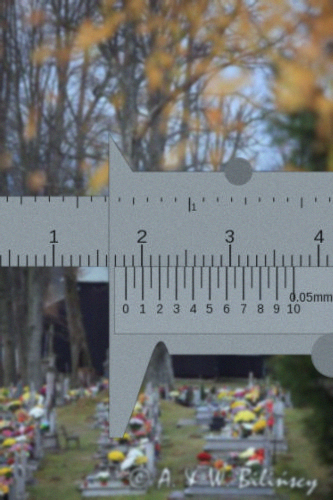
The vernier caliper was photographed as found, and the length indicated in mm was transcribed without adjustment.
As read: 18.2 mm
